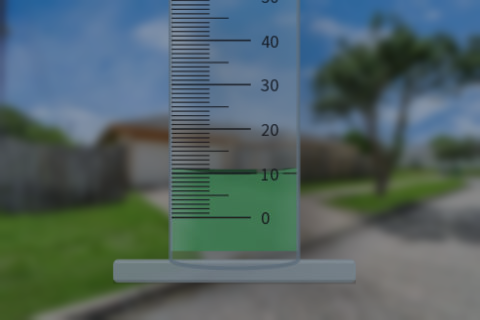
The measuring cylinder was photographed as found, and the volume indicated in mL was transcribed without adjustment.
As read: 10 mL
